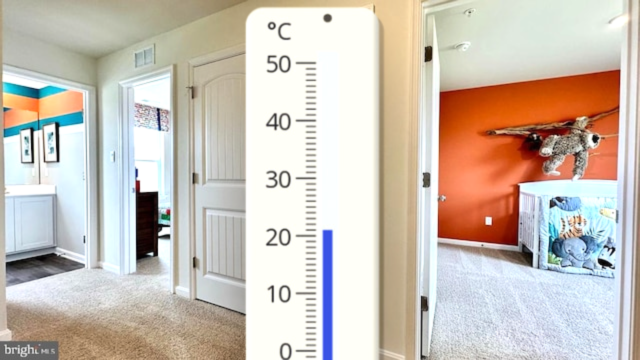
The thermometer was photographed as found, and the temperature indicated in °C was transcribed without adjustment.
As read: 21 °C
